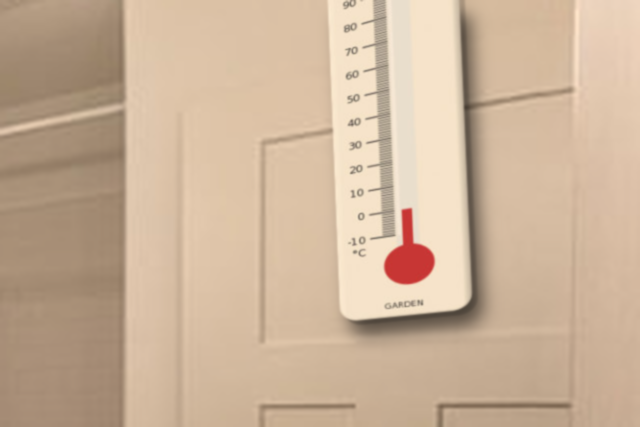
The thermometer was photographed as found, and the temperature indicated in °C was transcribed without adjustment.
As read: 0 °C
